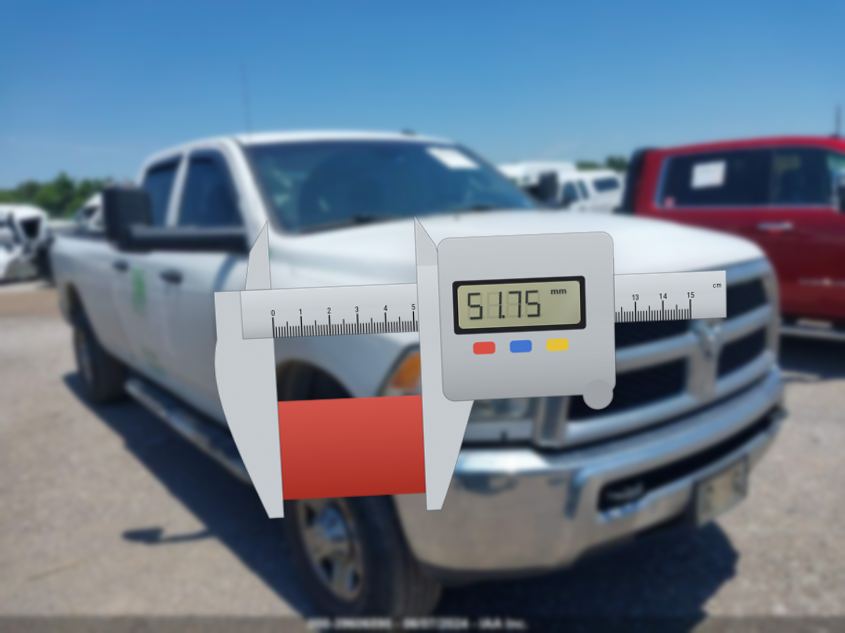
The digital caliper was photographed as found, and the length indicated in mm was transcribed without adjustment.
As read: 51.75 mm
